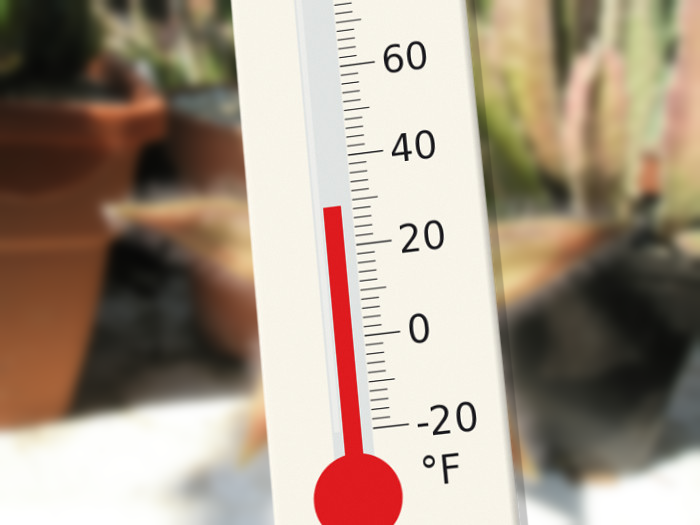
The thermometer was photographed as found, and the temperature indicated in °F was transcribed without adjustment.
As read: 29 °F
